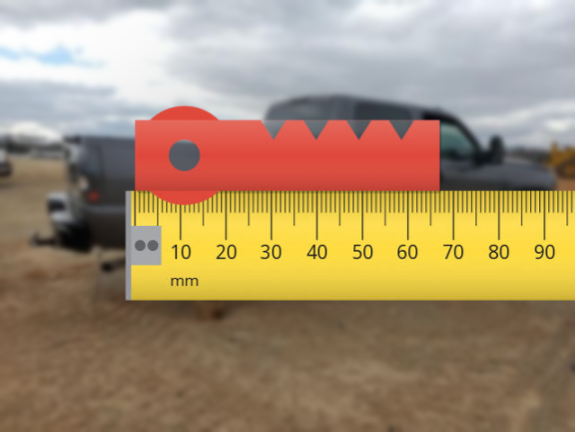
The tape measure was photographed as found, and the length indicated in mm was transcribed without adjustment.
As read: 67 mm
